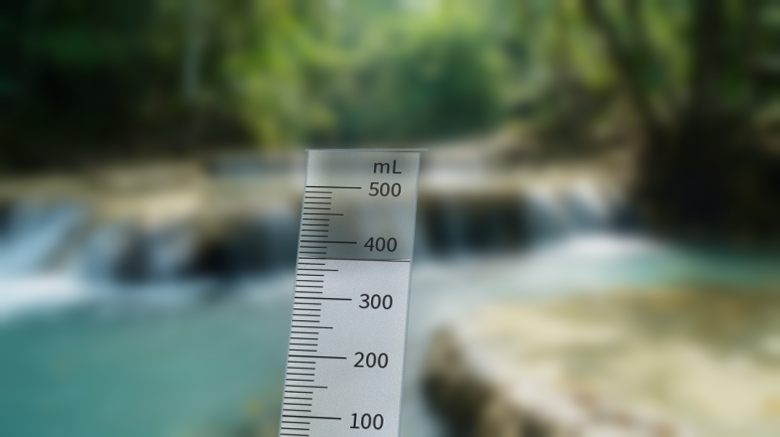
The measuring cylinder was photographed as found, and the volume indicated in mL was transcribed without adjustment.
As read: 370 mL
